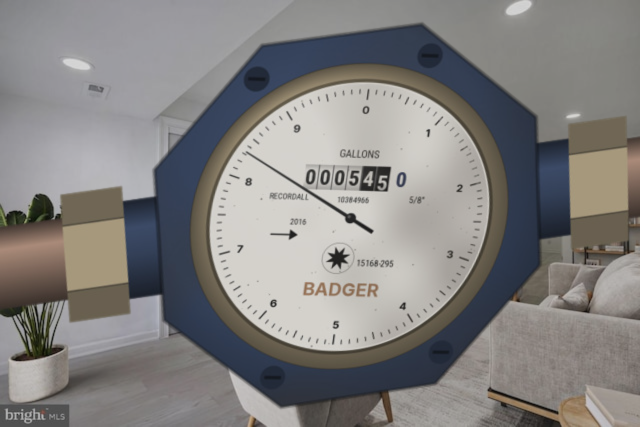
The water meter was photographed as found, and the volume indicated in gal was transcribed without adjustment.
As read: 5448.3 gal
